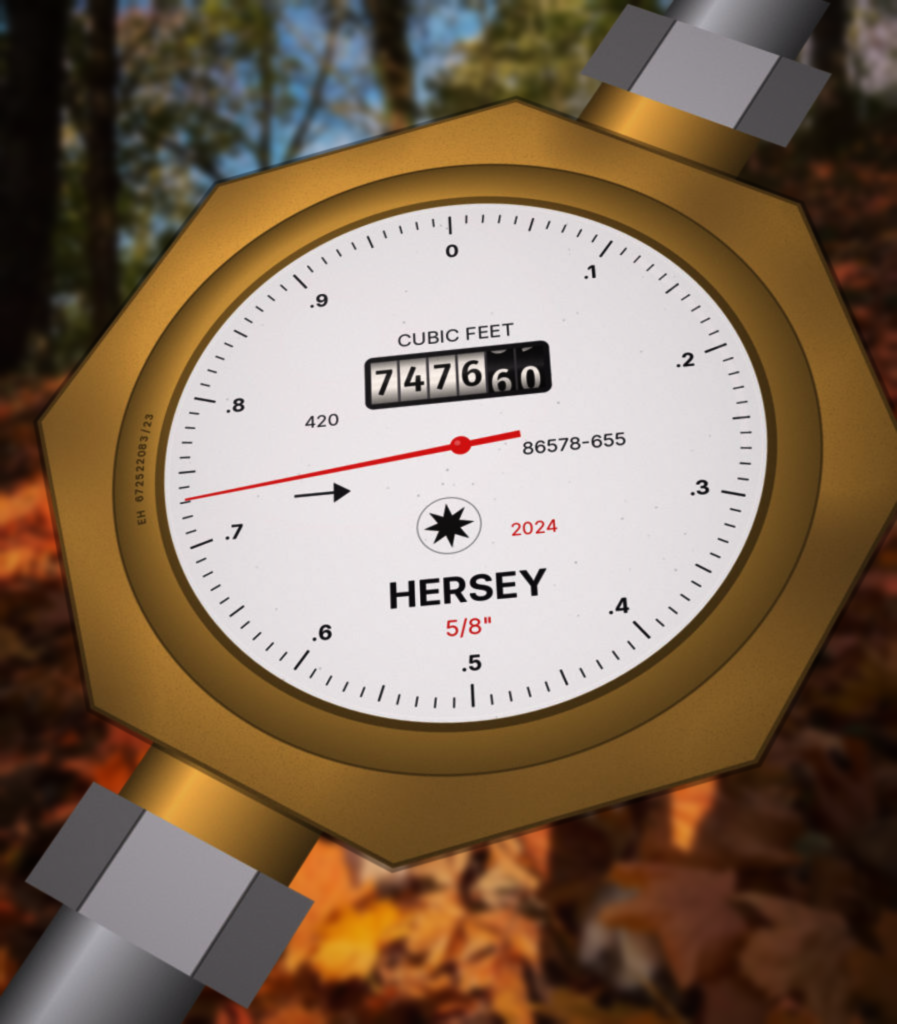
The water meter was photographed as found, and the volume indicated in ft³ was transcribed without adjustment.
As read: 747659.73 ft³
